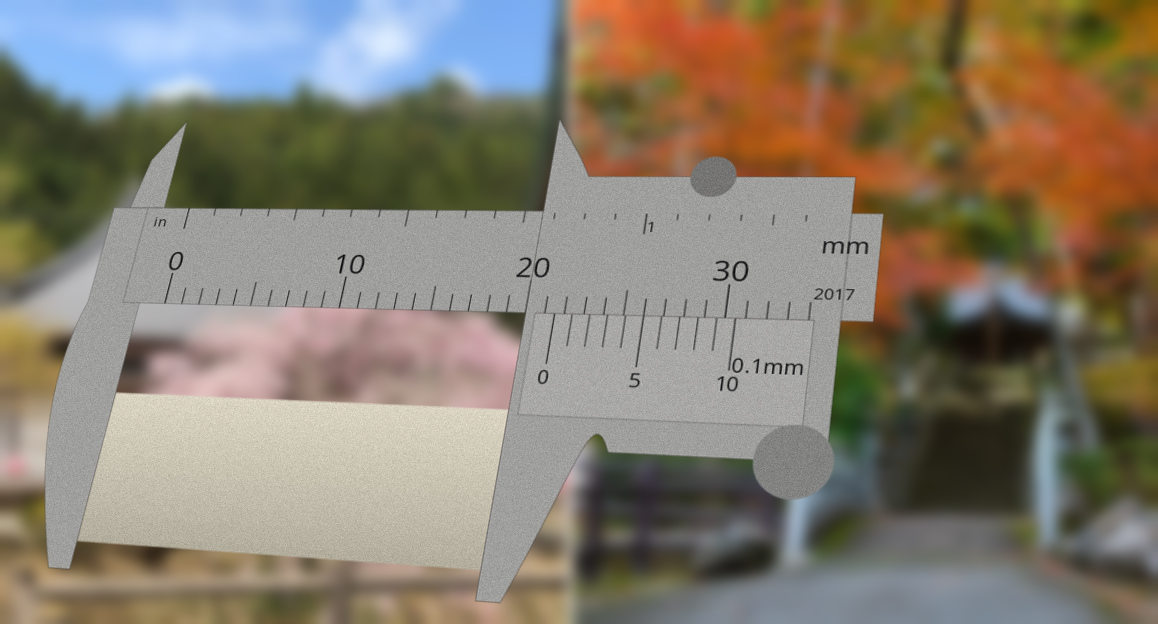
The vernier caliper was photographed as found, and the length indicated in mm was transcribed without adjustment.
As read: 21.5 mm
